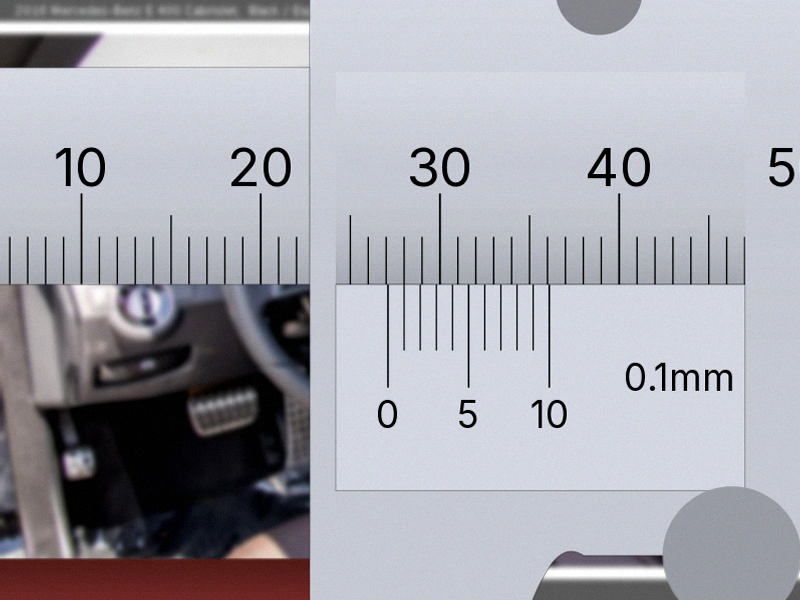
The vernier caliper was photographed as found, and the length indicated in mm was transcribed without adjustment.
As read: 27.1 mm
